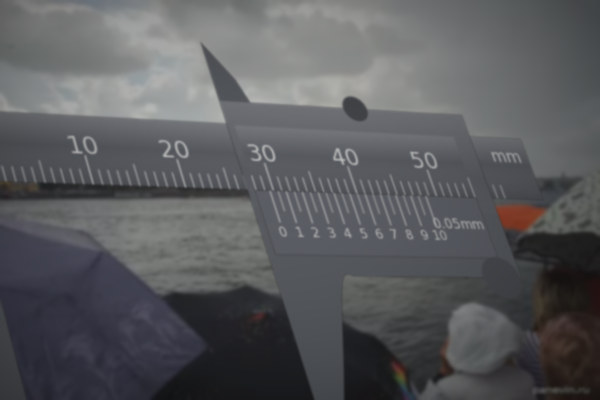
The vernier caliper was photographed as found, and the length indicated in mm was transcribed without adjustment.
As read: 29.6 mm
